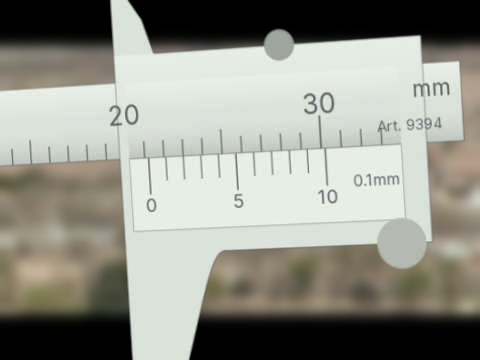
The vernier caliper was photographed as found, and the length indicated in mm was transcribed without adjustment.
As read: 21.2 mm
